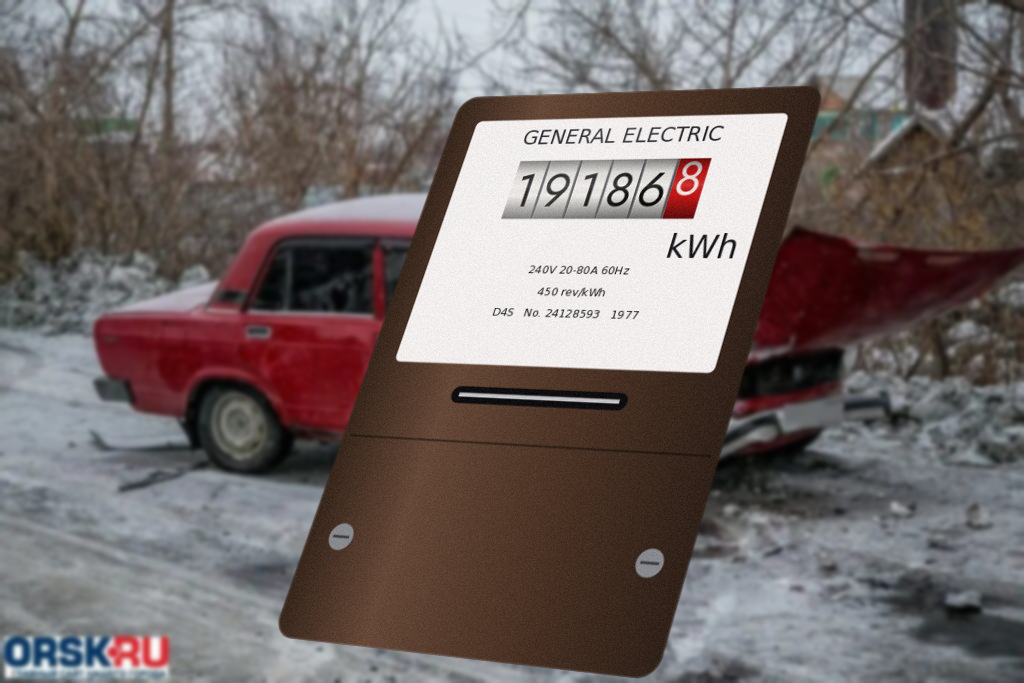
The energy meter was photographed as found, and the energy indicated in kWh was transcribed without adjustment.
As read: 19186.8 kWh
